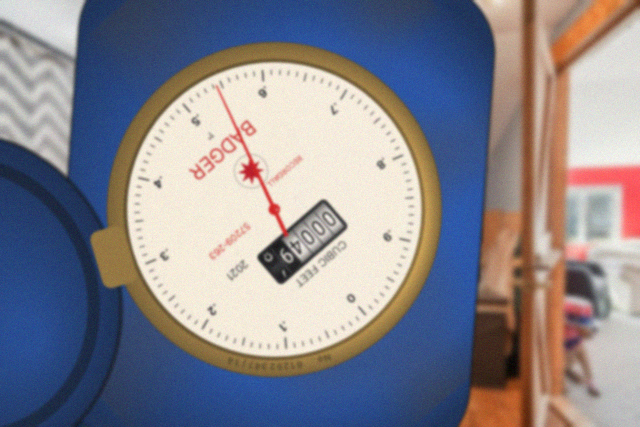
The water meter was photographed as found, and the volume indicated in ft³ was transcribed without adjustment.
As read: 497.54 ft³
